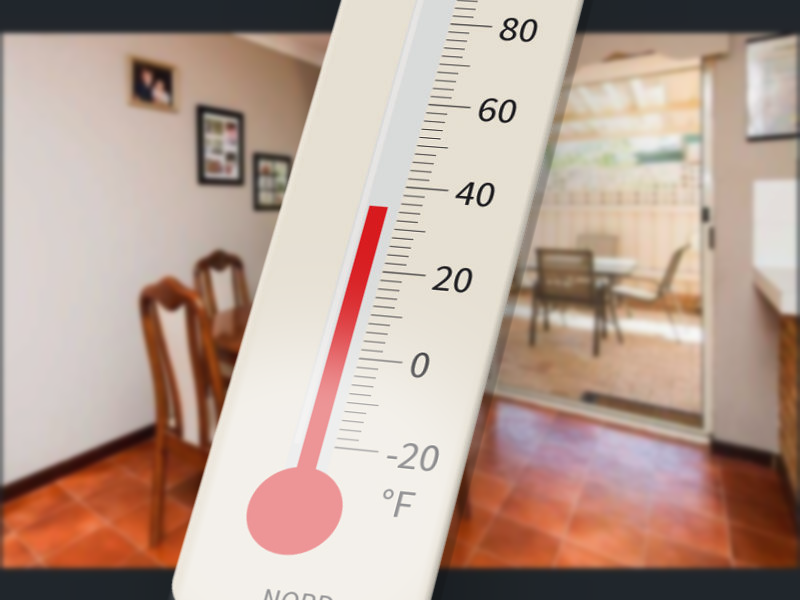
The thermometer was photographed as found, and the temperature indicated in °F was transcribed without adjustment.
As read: 35 °F
